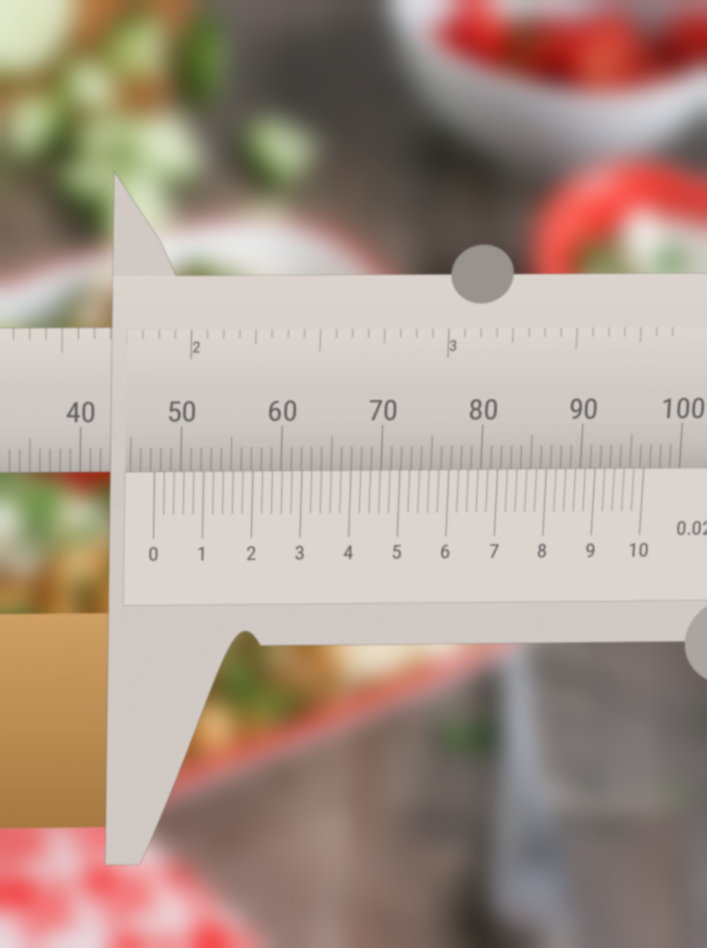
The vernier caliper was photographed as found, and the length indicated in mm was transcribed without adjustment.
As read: 47.4 mm
